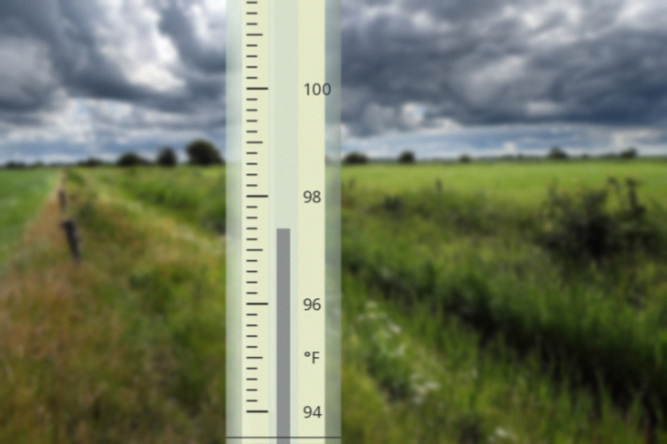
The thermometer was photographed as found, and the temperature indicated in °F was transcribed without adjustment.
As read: 97.4 °F
